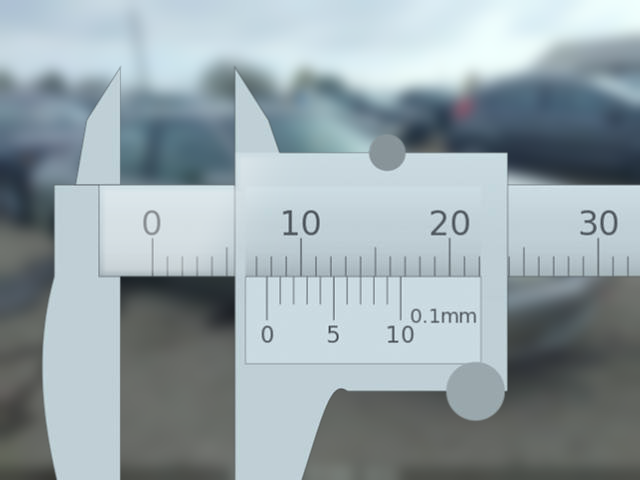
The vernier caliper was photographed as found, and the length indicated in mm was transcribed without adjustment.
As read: 7.7 mm
